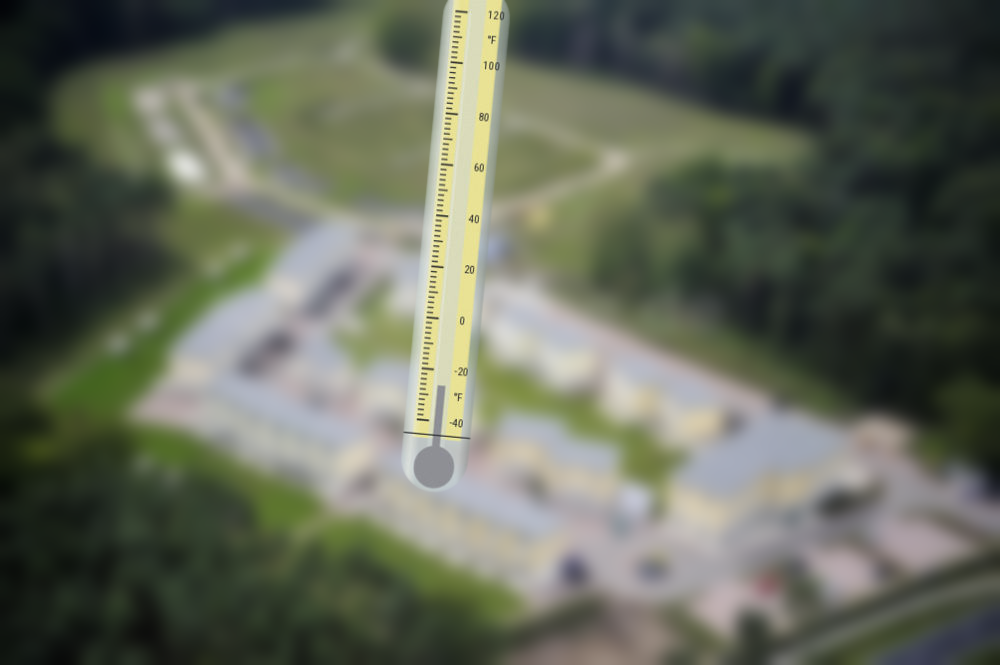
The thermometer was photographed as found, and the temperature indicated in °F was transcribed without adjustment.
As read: -26 °F
